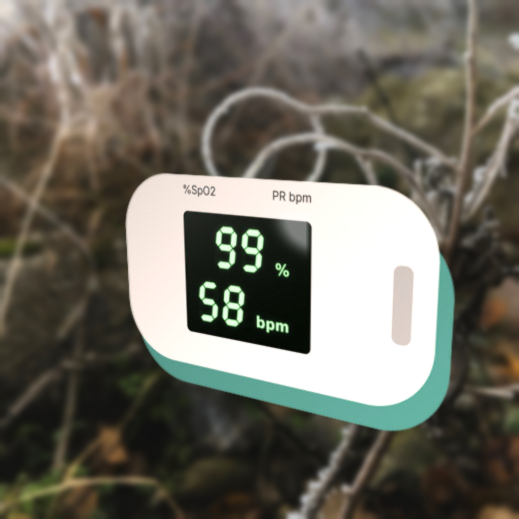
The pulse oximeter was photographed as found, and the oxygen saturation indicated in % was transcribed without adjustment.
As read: 99 %
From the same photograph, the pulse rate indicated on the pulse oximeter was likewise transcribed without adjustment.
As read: 58 bpm
